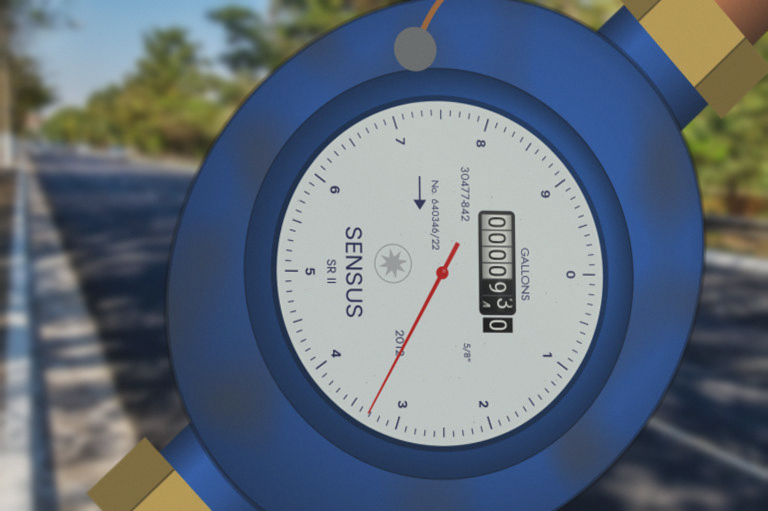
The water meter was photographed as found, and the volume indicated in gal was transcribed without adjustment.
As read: 933.3 gal
